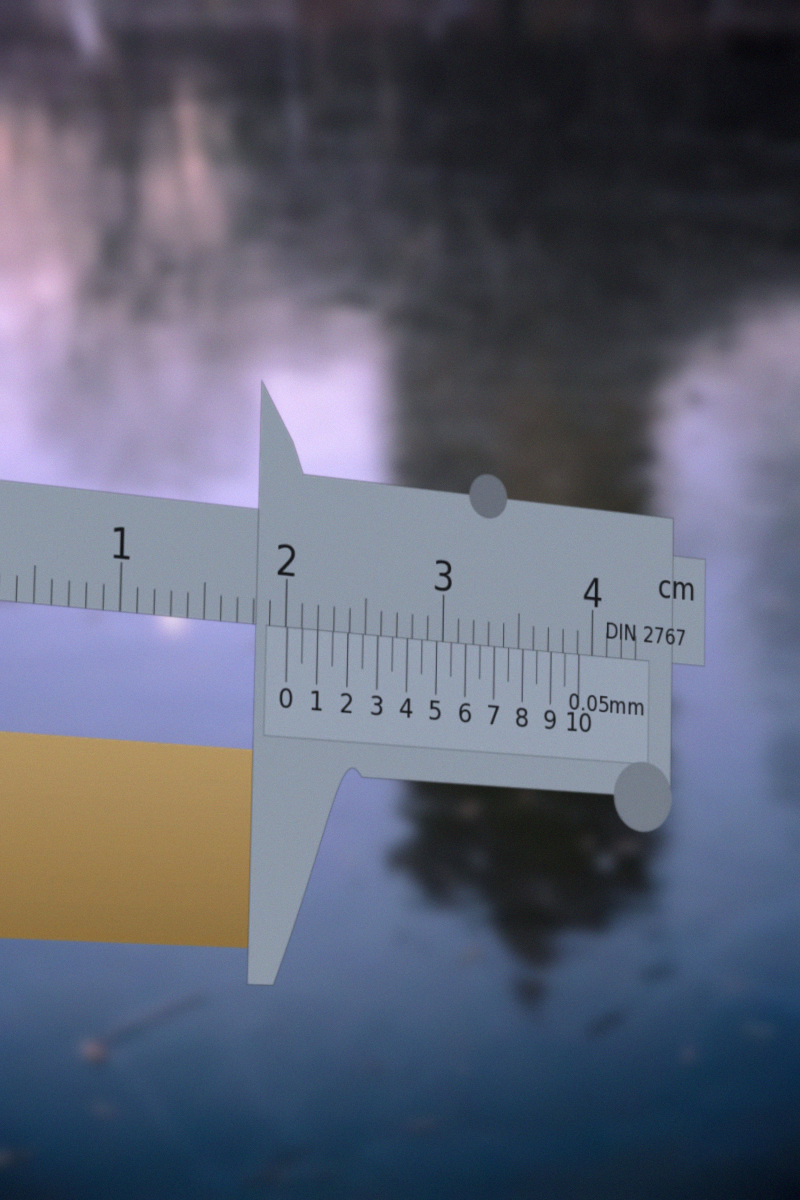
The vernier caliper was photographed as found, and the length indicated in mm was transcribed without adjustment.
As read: 20.1 mm
